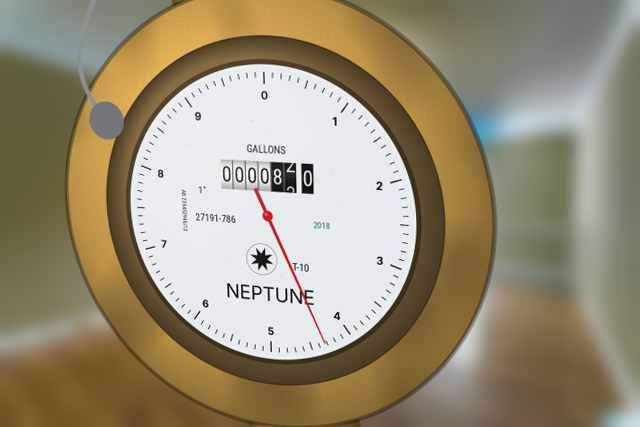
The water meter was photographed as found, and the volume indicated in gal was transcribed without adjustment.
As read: 824.3 gal
